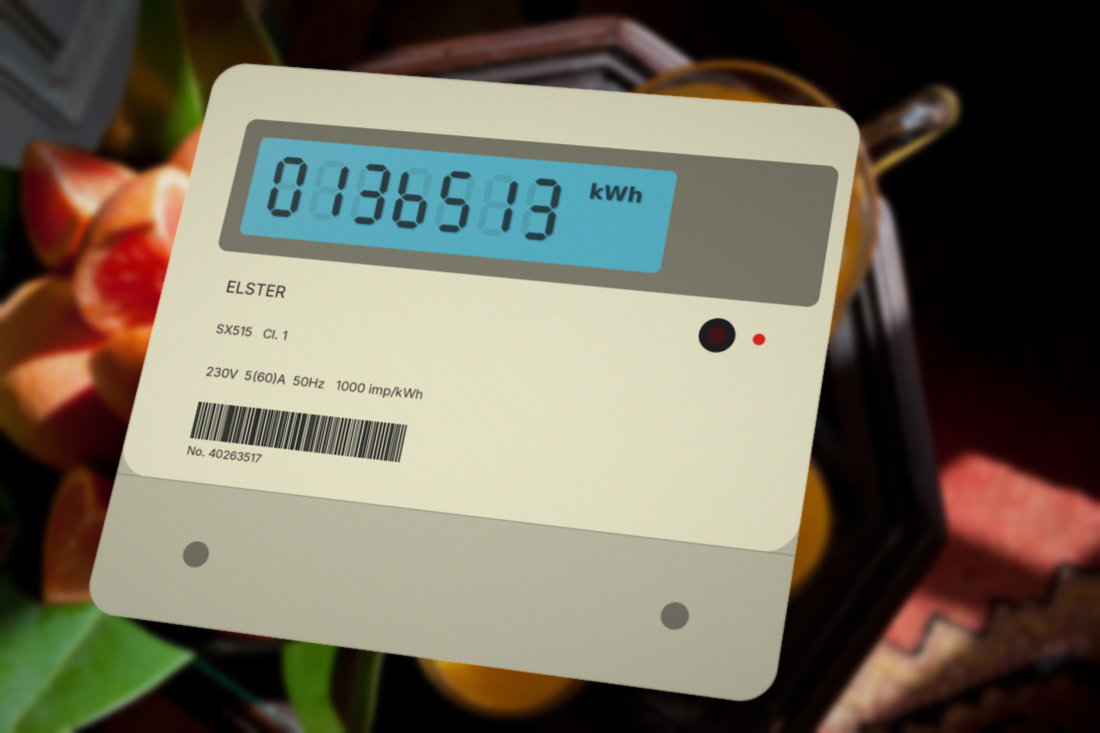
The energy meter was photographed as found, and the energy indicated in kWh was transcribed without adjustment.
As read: 136513 kWh
